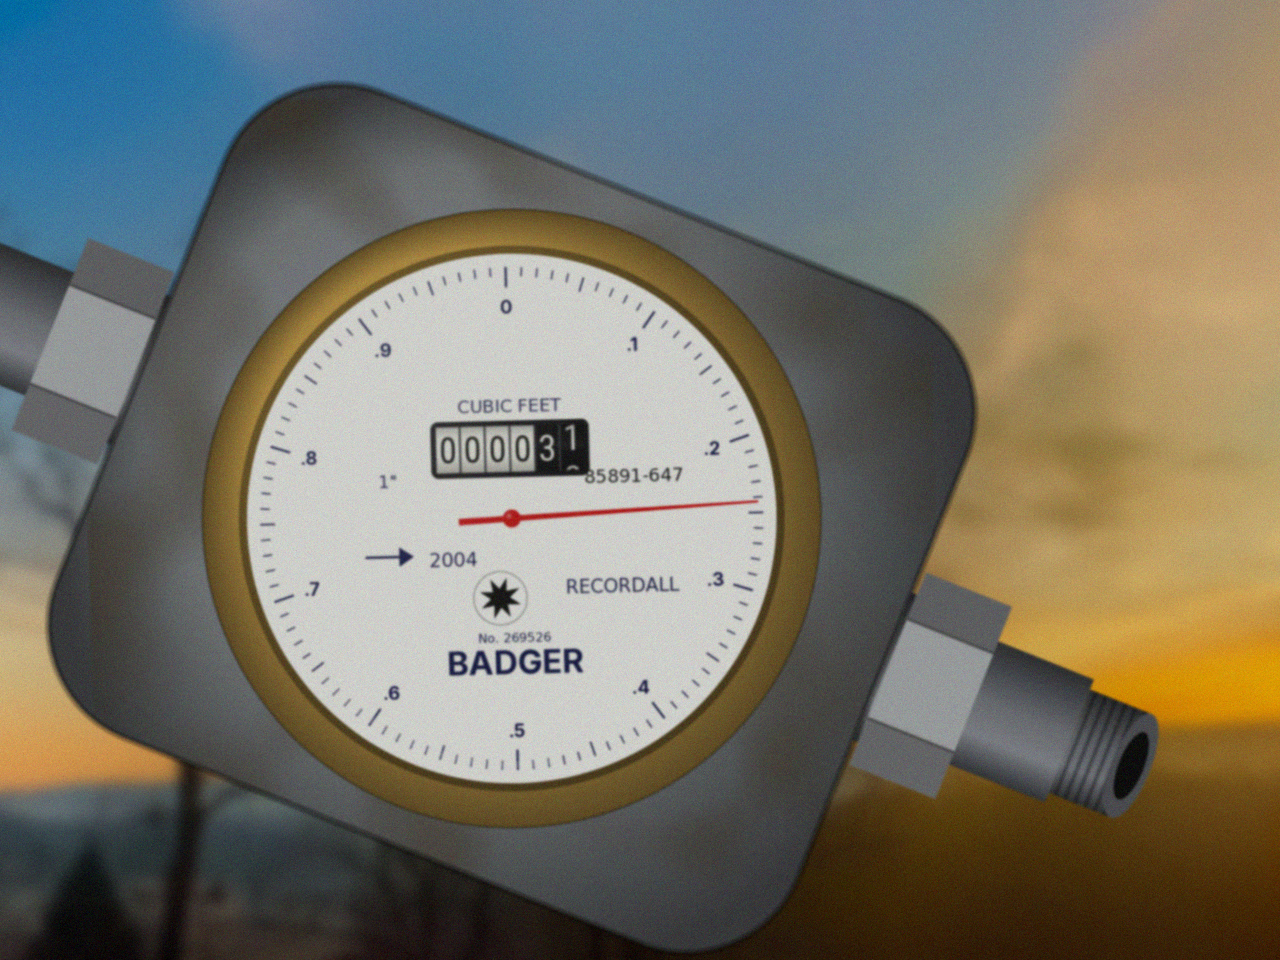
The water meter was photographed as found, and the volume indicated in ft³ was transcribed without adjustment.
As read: 31.24 ft³
